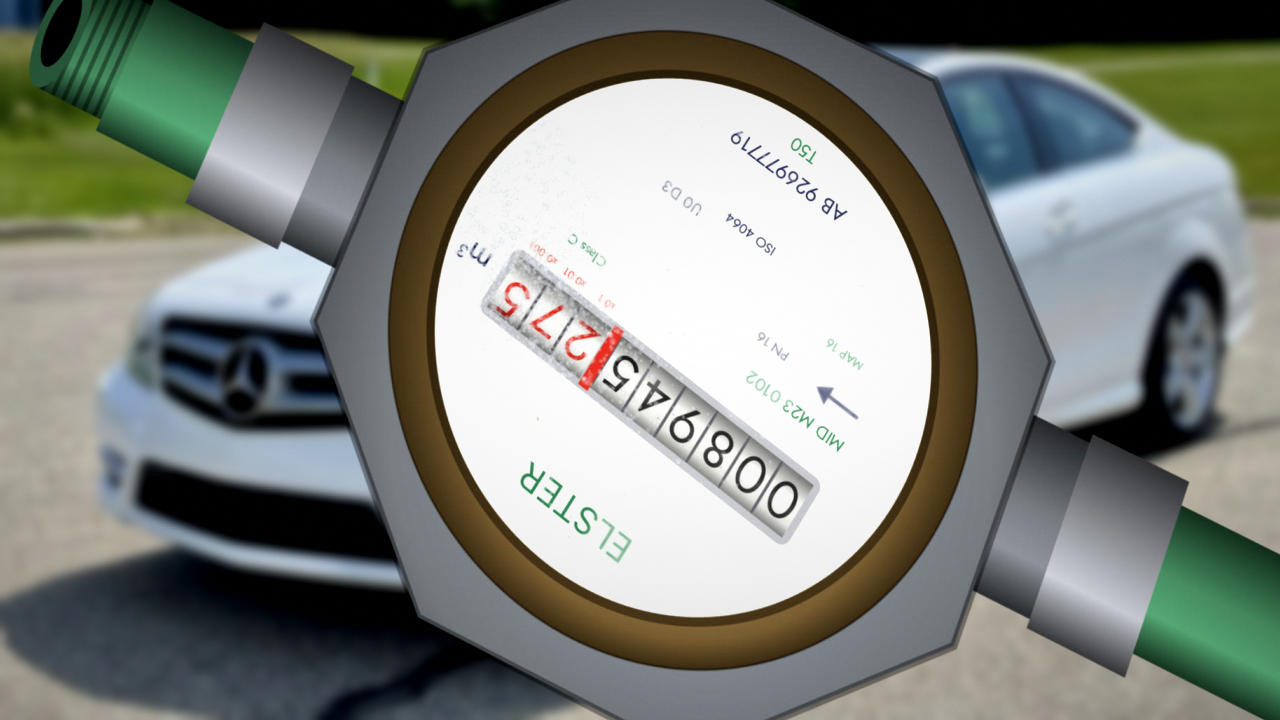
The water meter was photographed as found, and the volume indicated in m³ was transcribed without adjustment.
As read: 8945.275 m³
